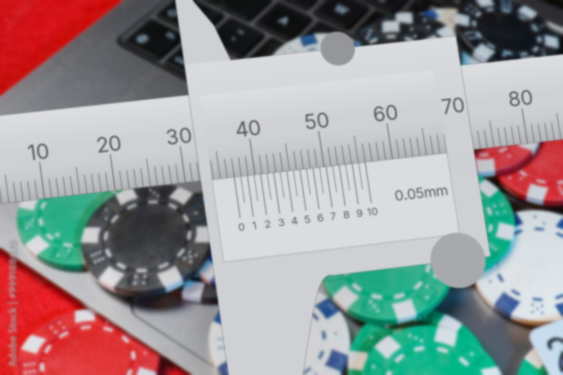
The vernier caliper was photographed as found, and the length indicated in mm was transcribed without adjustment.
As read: 37.0 mm
